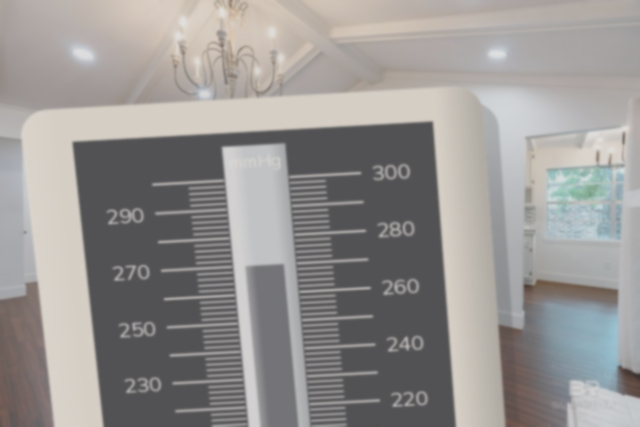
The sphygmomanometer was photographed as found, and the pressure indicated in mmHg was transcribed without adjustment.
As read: 270 mmHg
